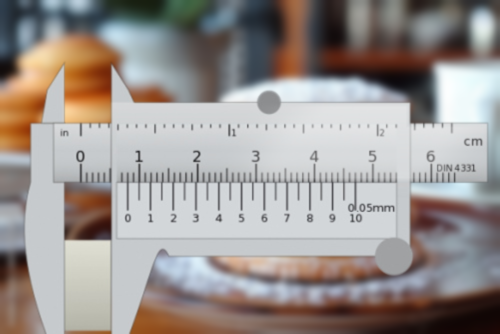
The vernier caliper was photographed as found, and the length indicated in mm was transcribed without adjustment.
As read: 8.0 mm
